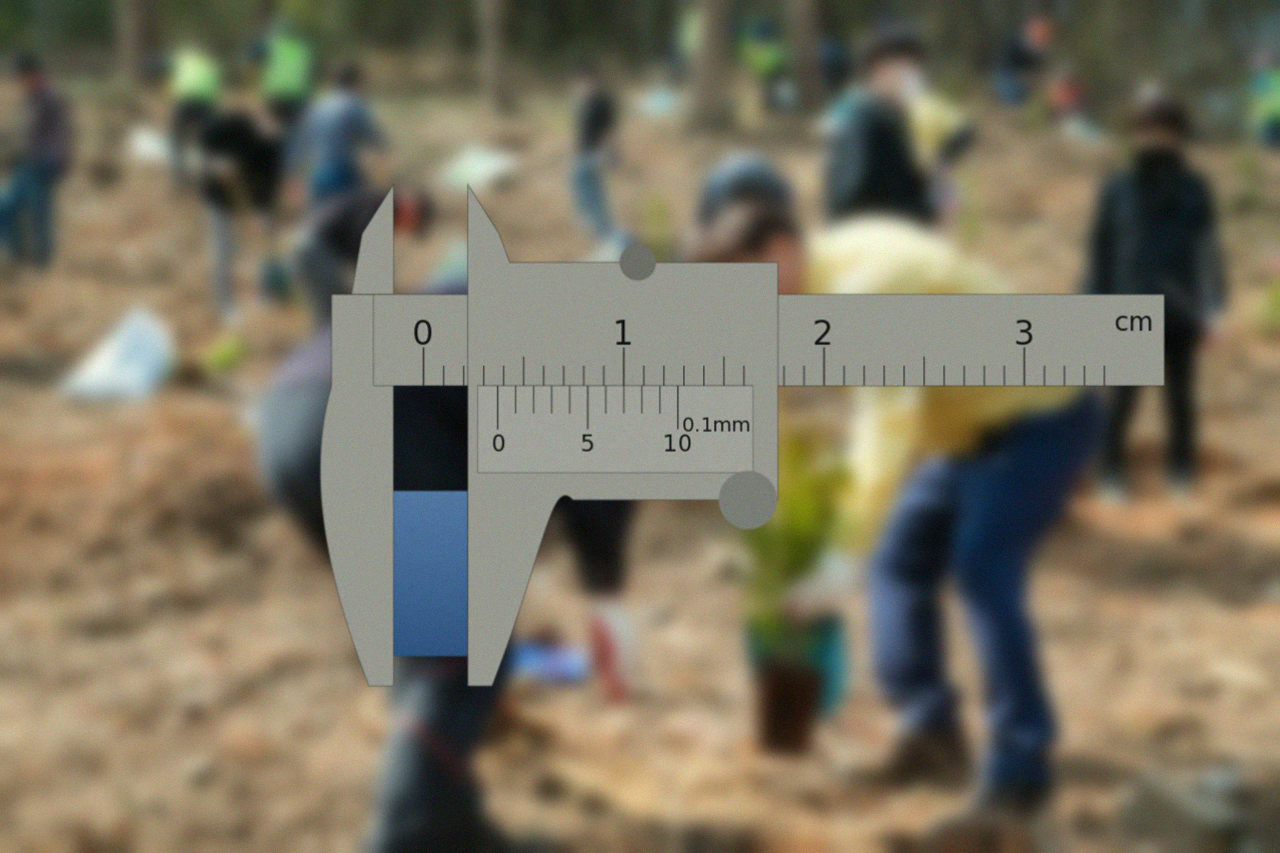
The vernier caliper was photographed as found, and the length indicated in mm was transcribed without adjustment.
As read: 3.7 mm
